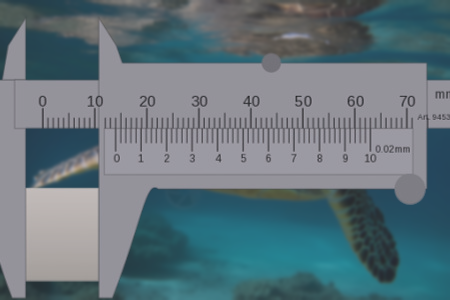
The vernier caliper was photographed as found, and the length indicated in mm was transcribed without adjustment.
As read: 14.0 mm
